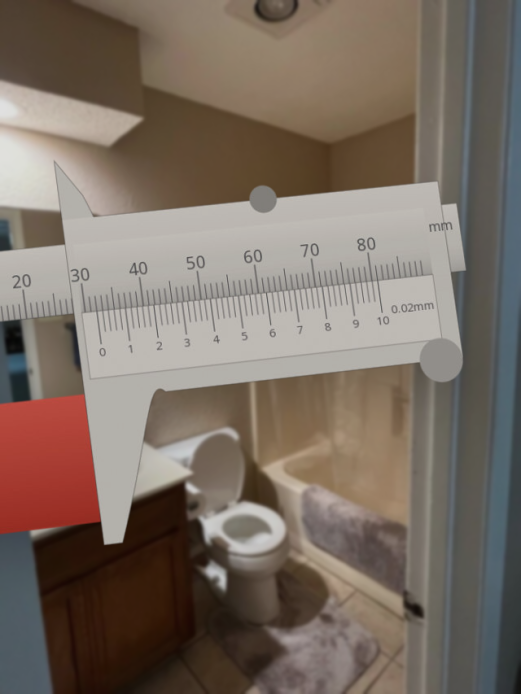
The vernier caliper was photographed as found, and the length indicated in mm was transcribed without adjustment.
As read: 32.0 mm
